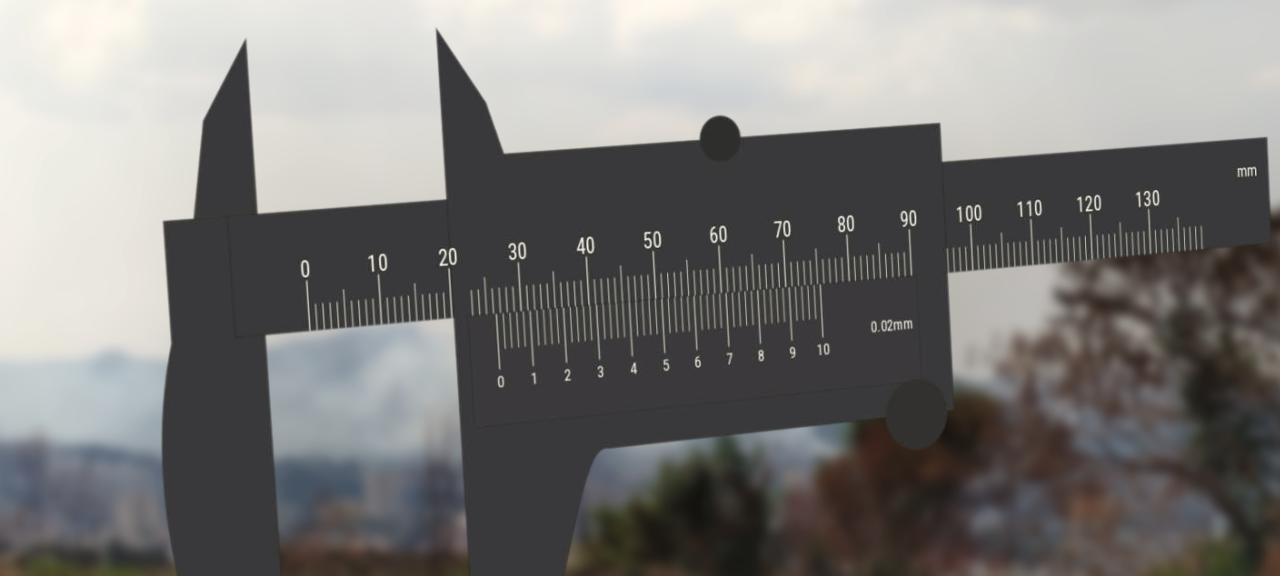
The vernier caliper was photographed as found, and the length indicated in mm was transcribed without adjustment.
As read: 26.4 mm
